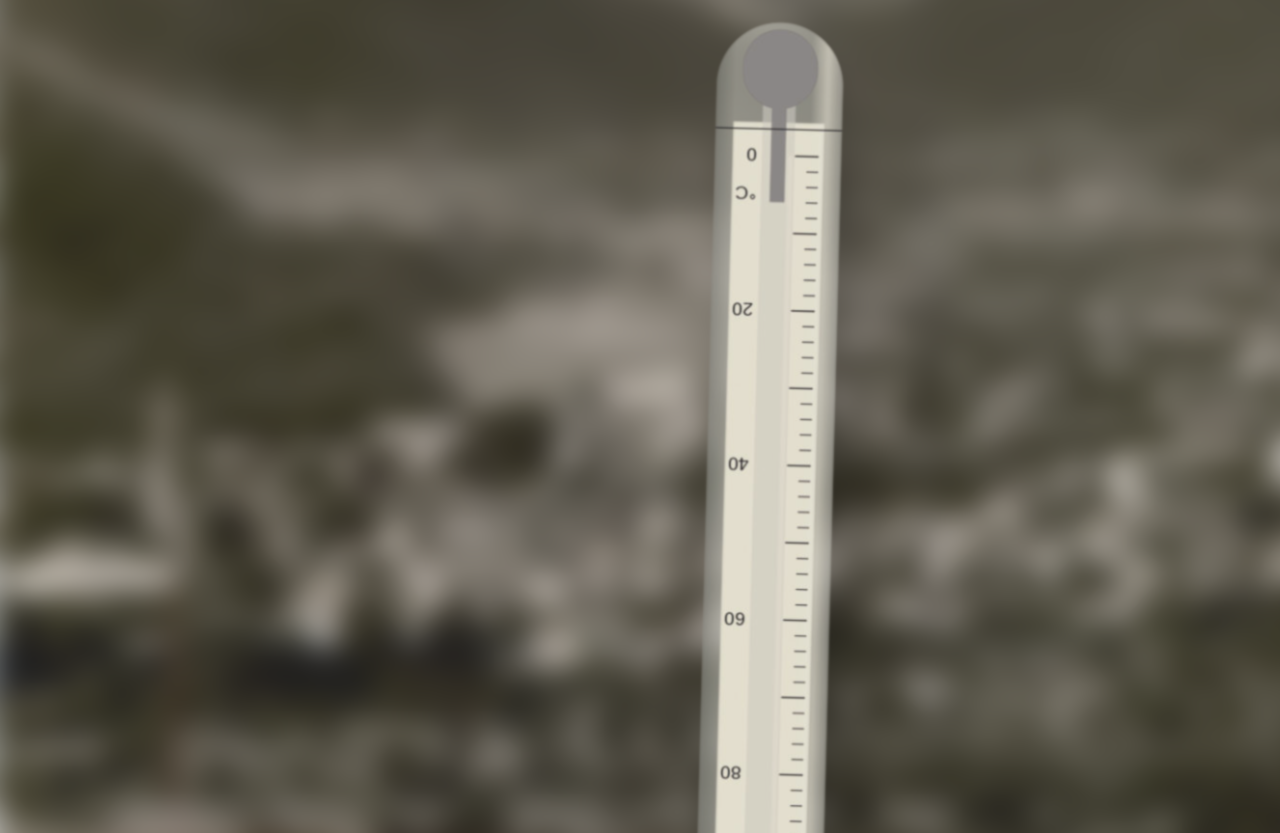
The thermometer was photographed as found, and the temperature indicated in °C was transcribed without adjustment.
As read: 6 °C
